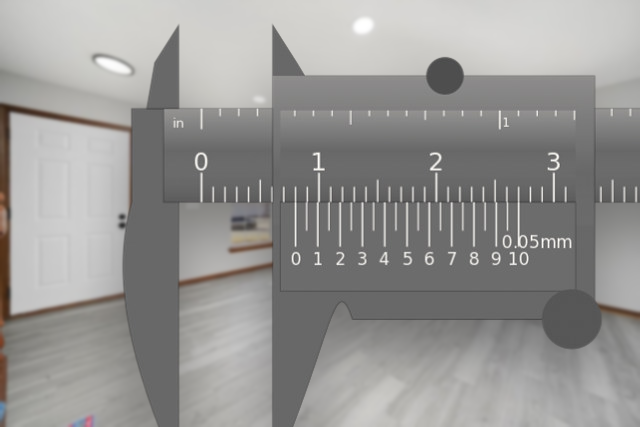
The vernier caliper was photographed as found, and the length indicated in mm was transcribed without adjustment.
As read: 8.0 mm
